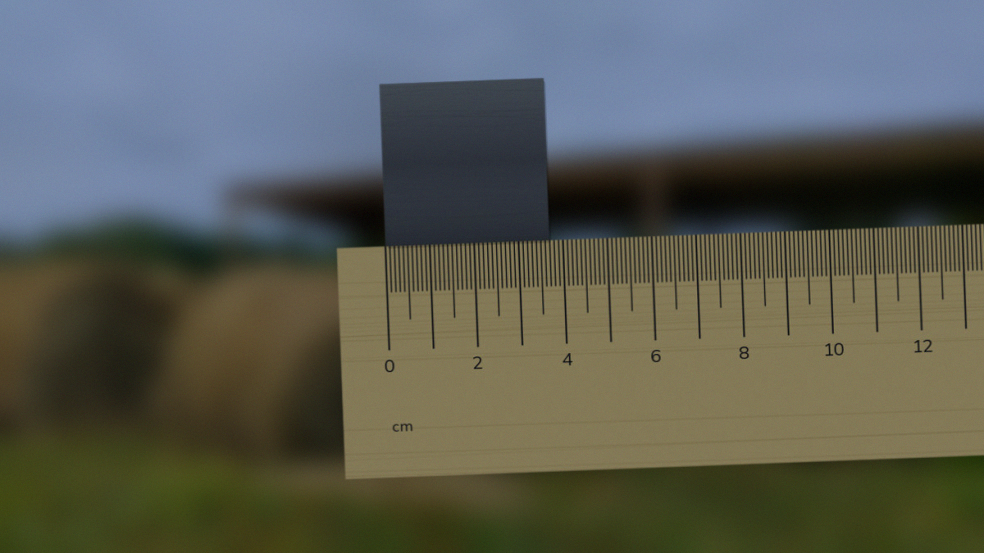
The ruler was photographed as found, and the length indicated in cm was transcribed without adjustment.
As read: 3.7 cm
